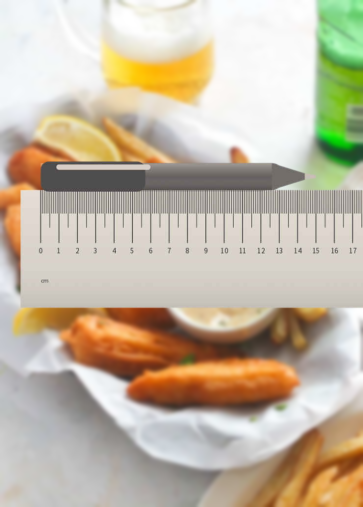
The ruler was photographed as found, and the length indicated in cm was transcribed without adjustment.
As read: 15 cm
